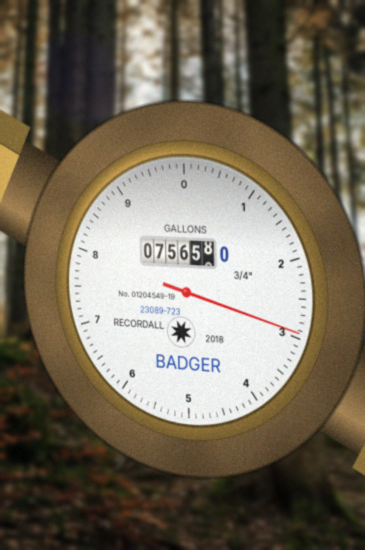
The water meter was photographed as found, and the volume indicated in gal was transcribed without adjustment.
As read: 756582.9 gal
